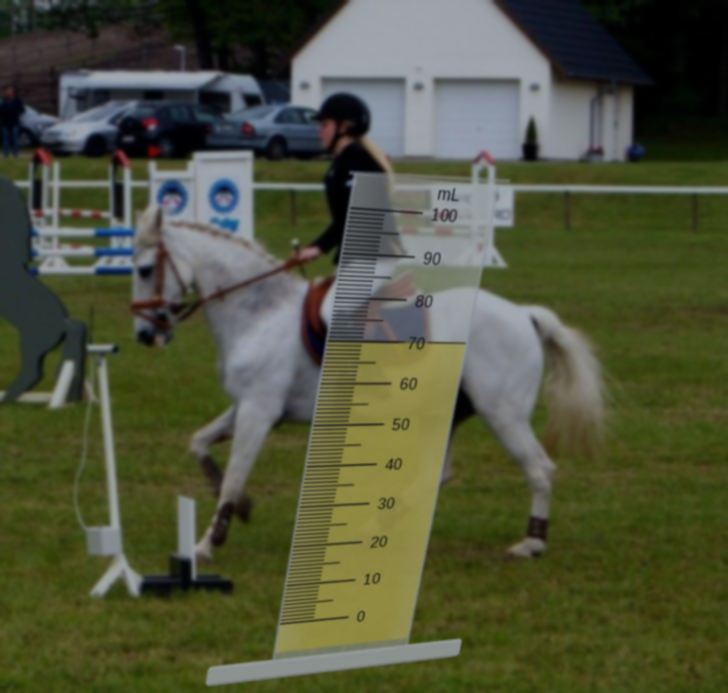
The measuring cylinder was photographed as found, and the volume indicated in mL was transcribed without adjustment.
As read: 70 mL
